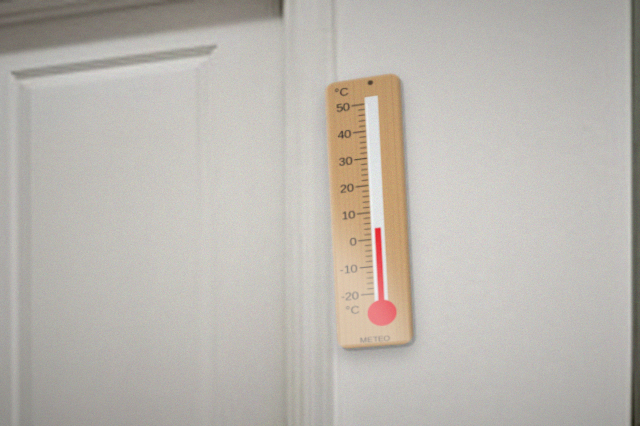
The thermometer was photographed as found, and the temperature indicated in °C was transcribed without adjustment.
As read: 4 °C
